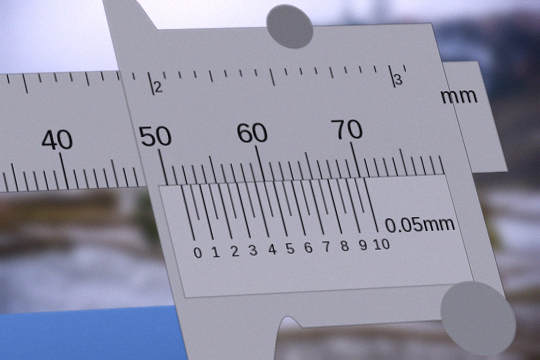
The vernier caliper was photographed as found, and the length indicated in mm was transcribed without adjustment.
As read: 51.4 mm
